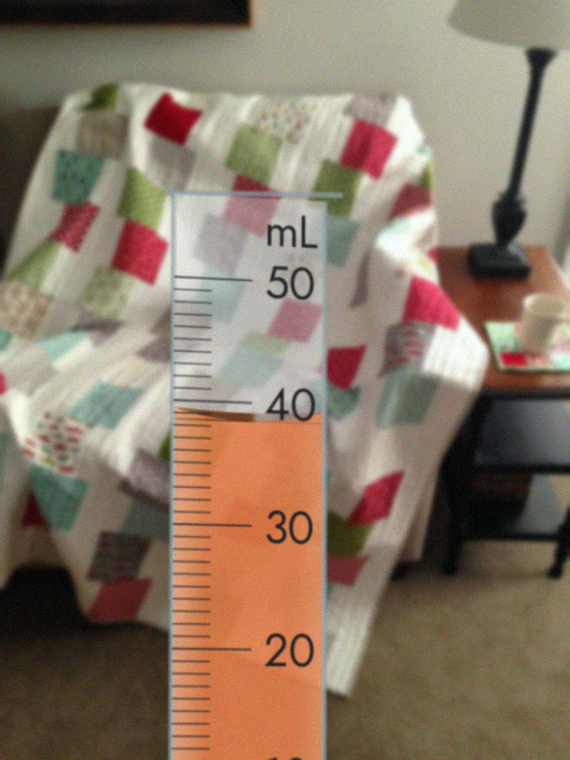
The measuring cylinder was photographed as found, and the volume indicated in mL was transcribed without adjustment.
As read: 38.5 mL
